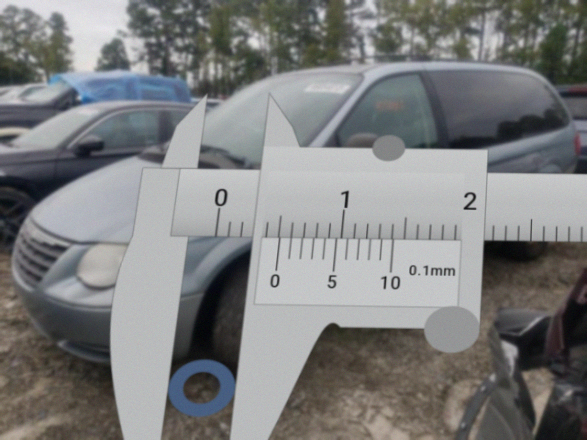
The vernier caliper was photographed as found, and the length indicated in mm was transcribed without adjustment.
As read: 5.1 mm
